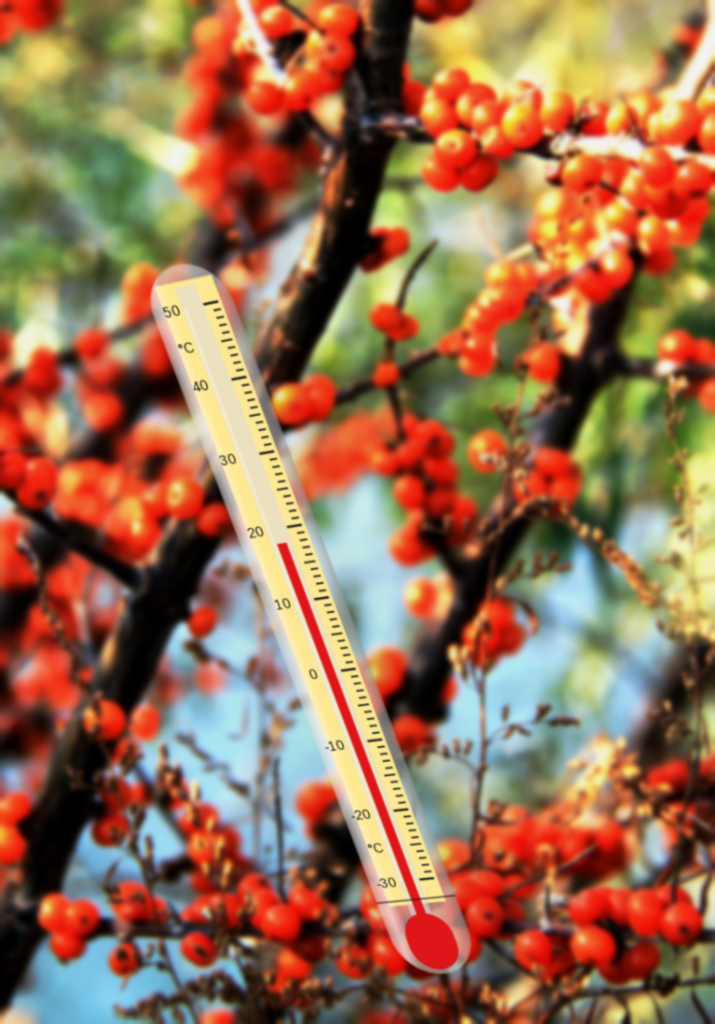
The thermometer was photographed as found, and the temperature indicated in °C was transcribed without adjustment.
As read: 18 °C
